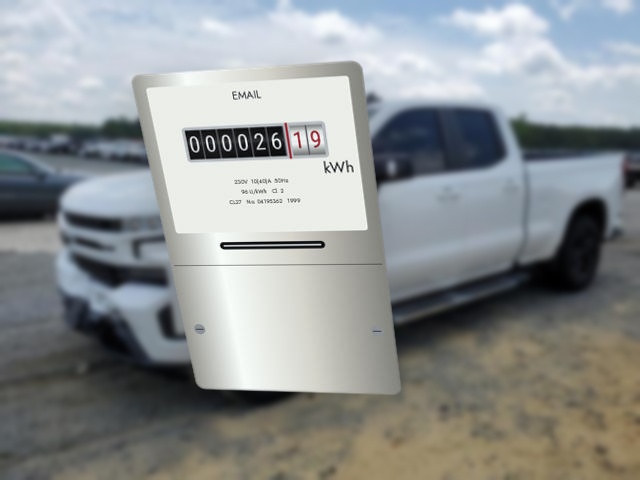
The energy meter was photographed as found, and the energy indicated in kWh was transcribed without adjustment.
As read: 26.19 kWh
